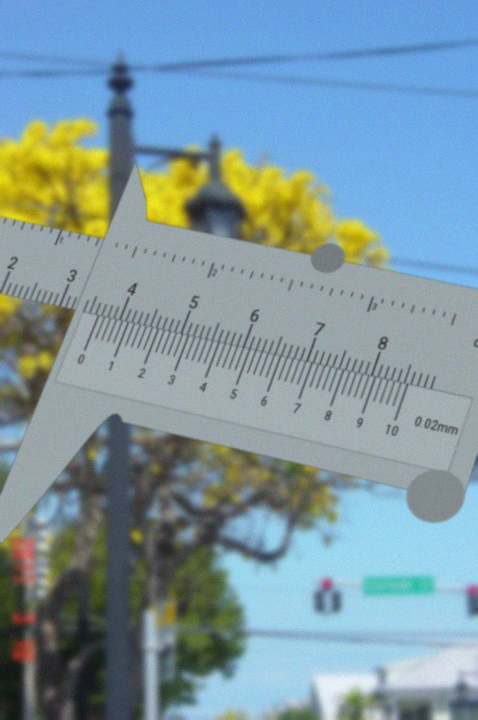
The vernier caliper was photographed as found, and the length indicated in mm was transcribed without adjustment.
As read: 36.5 mm
